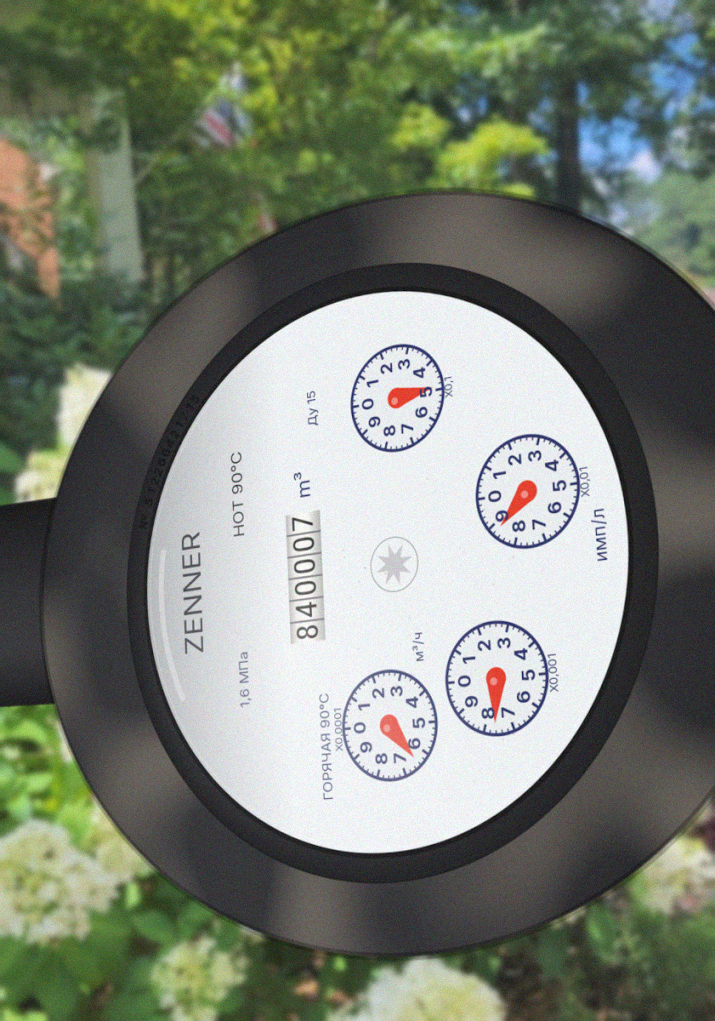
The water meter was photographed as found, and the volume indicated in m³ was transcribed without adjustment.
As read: 840007.4876 m³
